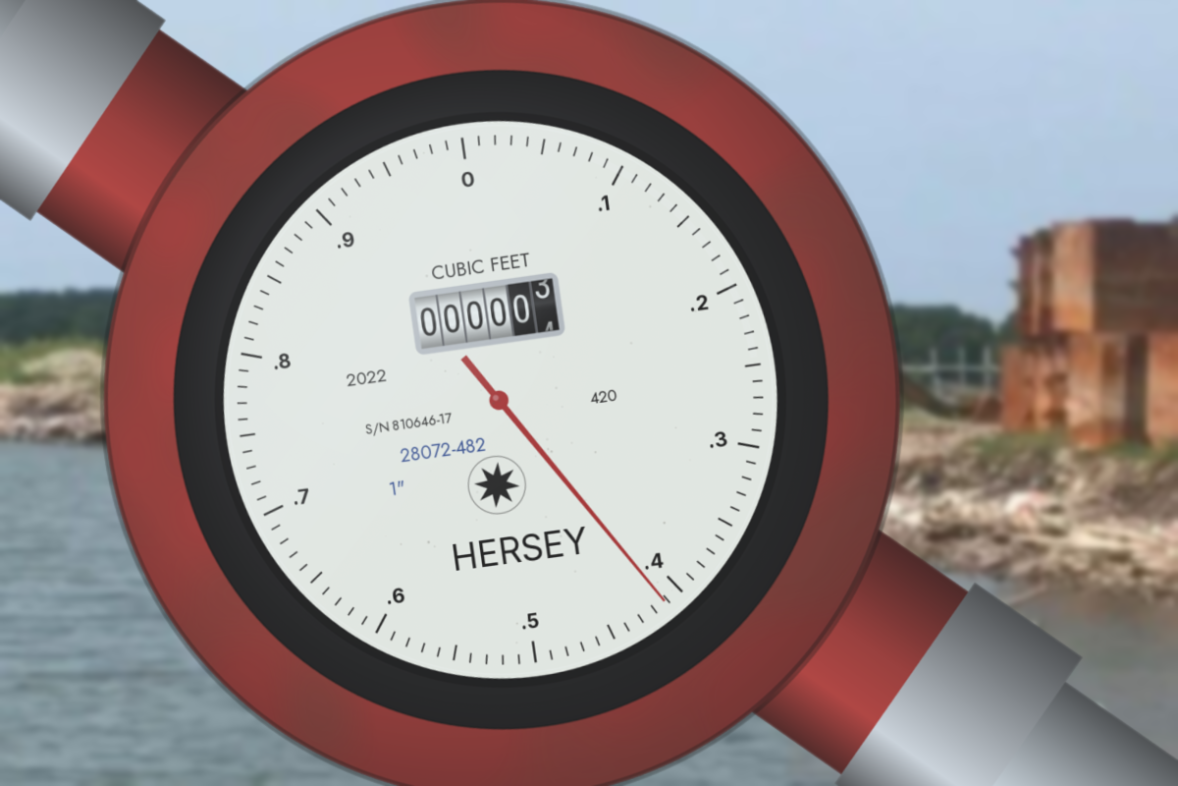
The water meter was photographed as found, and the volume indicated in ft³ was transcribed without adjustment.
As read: 3.41 ft³
